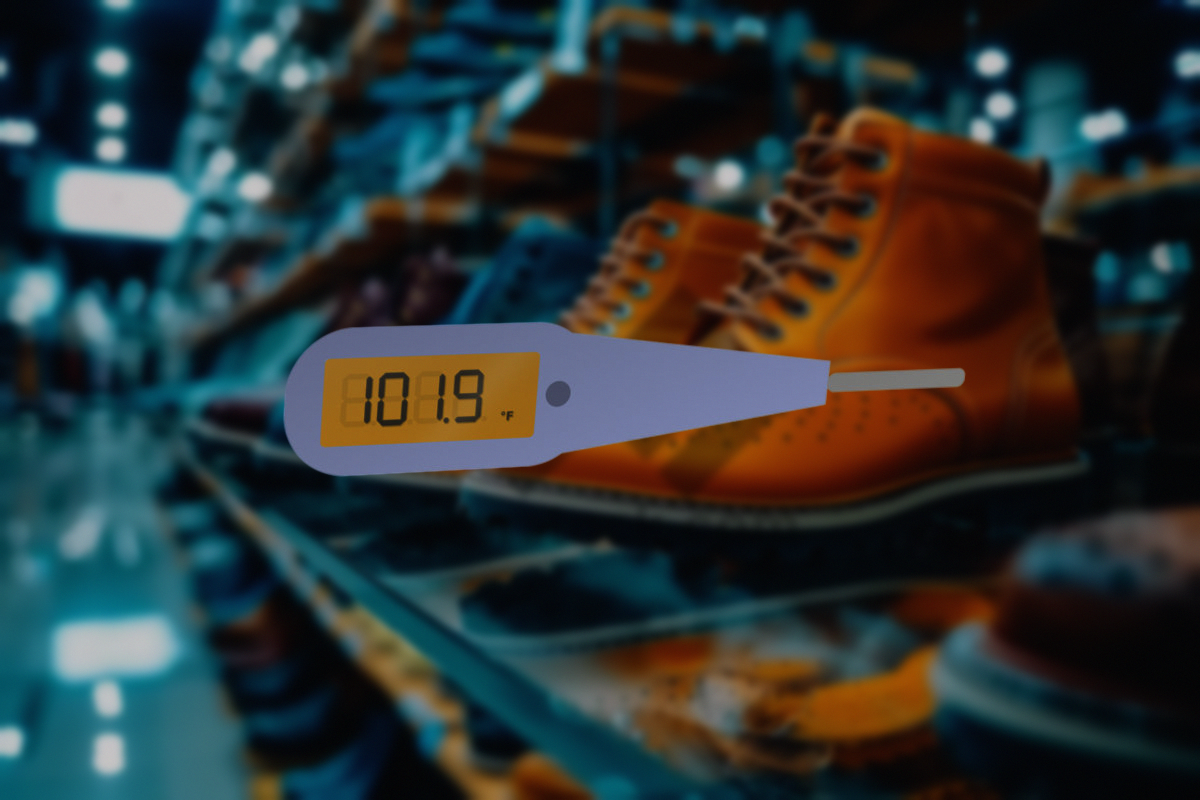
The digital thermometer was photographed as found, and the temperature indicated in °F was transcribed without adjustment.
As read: 101.9 °F
